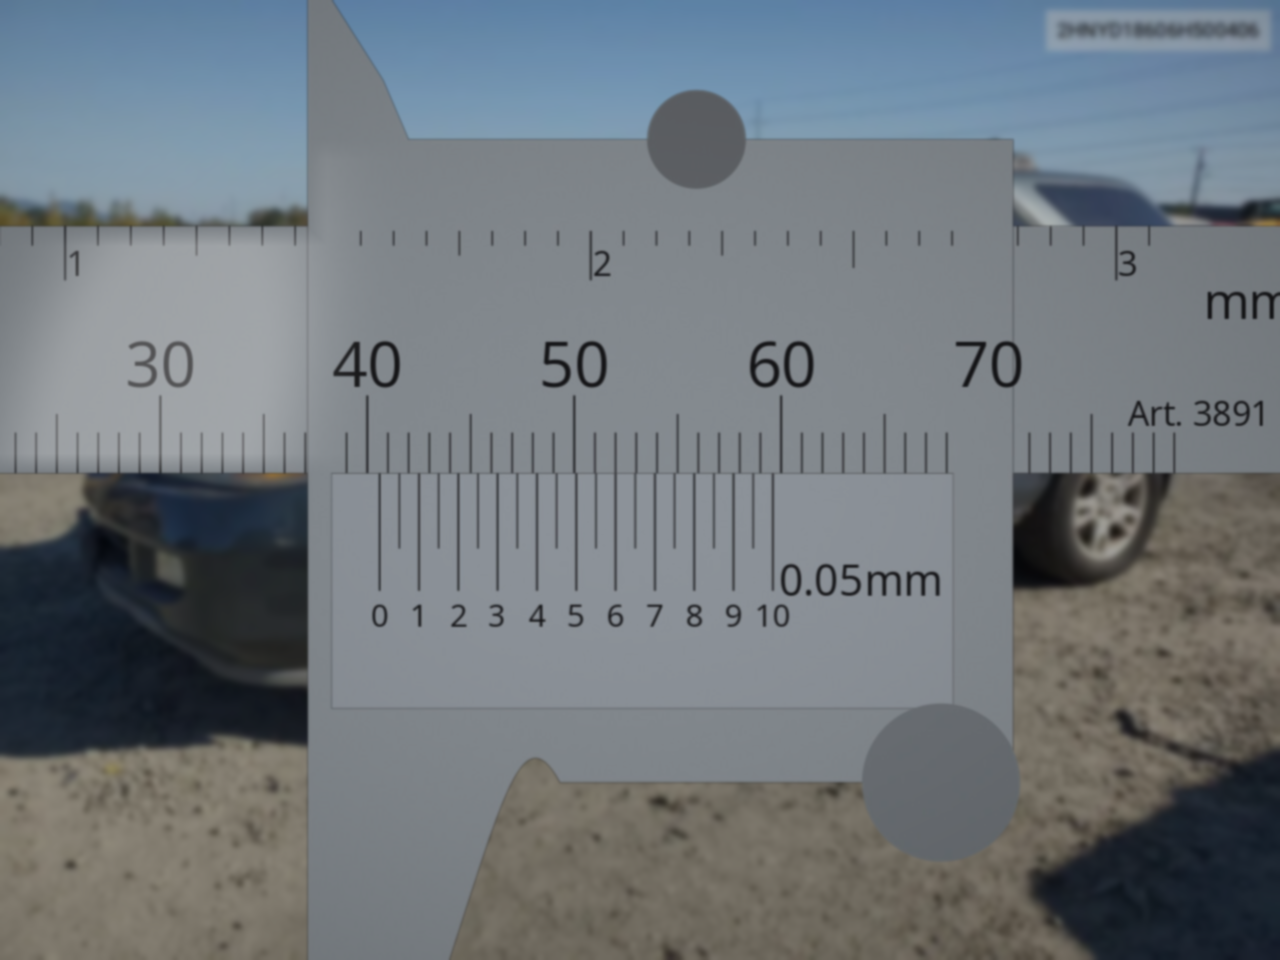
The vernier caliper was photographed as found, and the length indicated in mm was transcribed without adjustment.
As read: 40.6 mm
